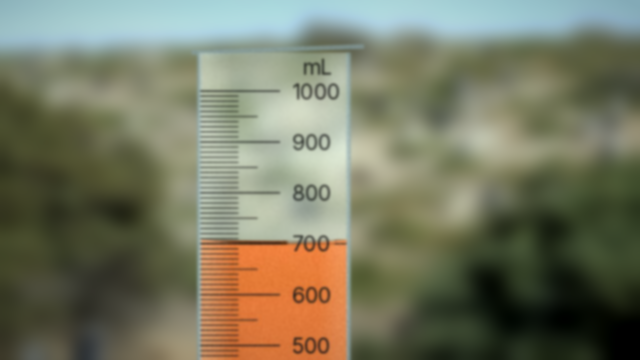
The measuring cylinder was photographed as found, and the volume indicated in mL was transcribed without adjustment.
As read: 700 mL
